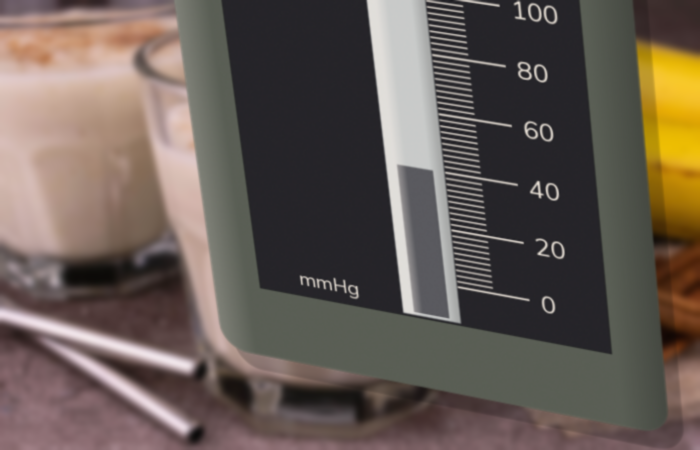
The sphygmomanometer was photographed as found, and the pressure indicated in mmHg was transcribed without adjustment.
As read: 40 mmHg
